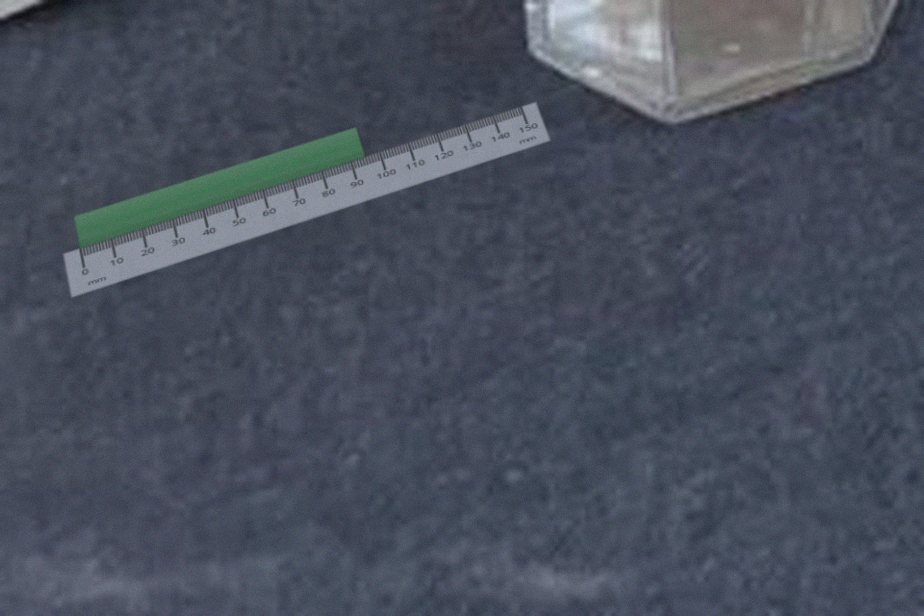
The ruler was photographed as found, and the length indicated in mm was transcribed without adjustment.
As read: 95 mm
